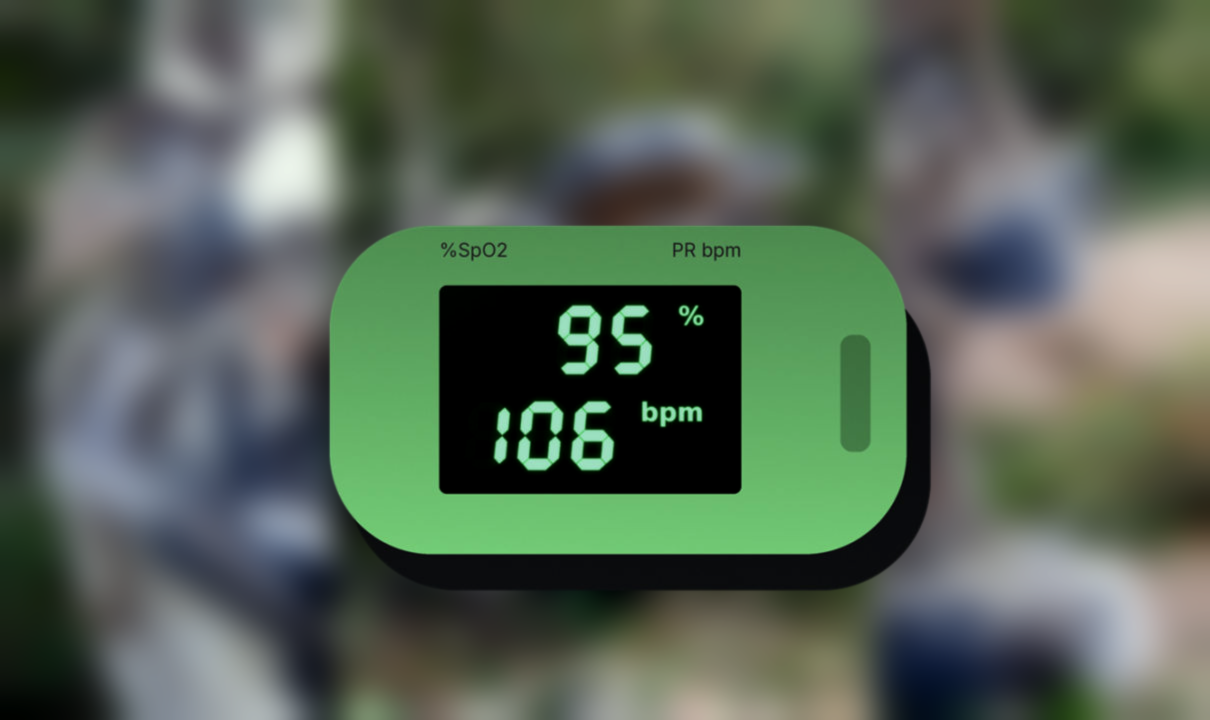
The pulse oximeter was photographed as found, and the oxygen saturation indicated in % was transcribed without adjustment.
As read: 95 %
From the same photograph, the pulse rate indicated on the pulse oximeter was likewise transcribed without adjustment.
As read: 106 bpm
